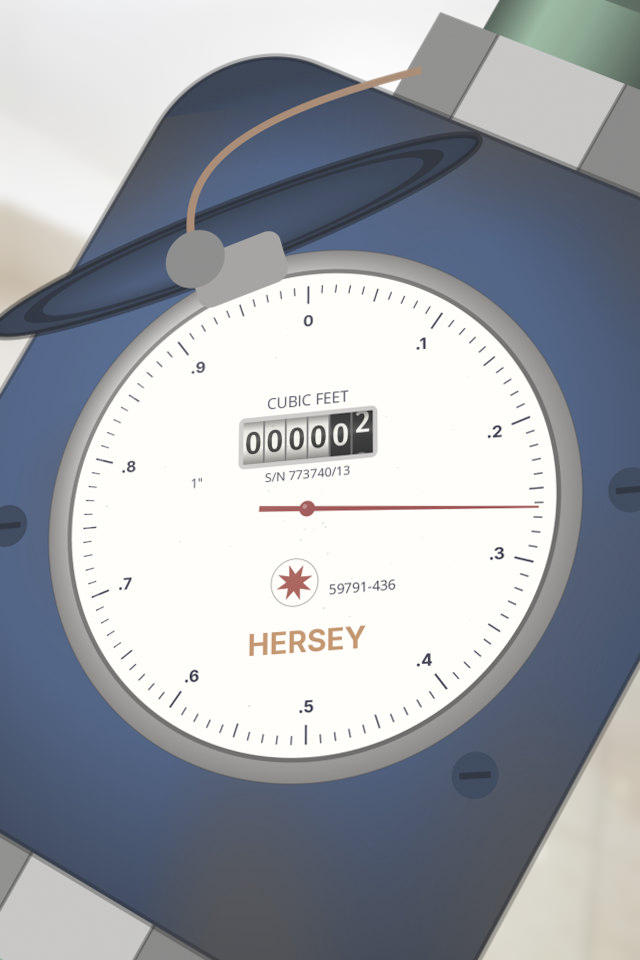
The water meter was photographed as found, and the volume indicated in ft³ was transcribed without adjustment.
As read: 2.26 ft³
